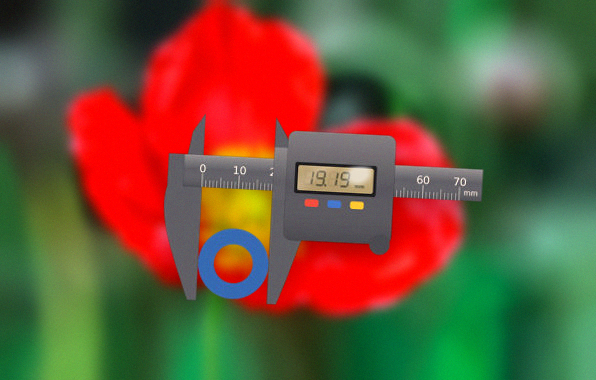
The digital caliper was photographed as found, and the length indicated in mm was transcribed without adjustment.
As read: 19.19 mm
